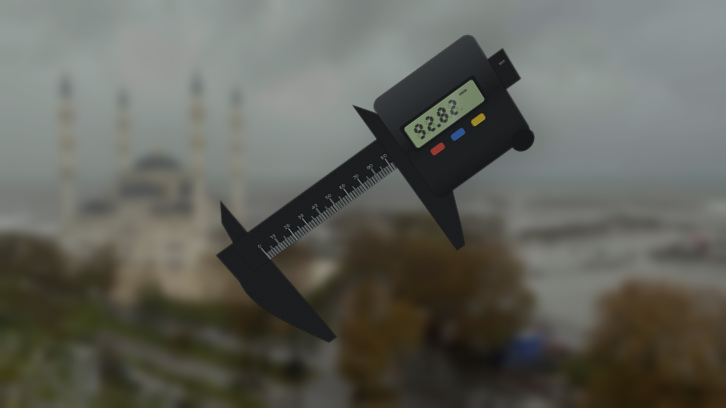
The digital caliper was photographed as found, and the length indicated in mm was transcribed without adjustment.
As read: 92.82 mm
